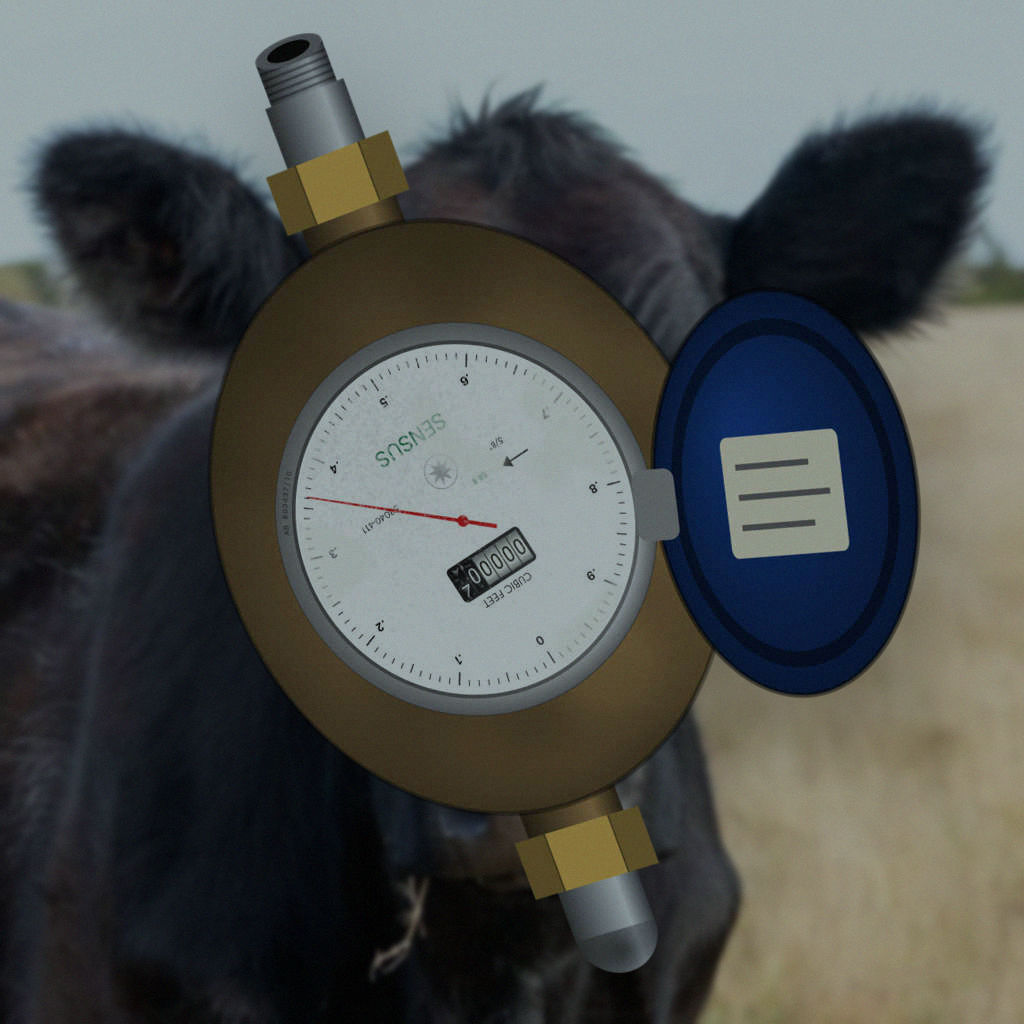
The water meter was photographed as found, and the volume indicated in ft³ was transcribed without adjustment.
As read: 2.36 ft³
